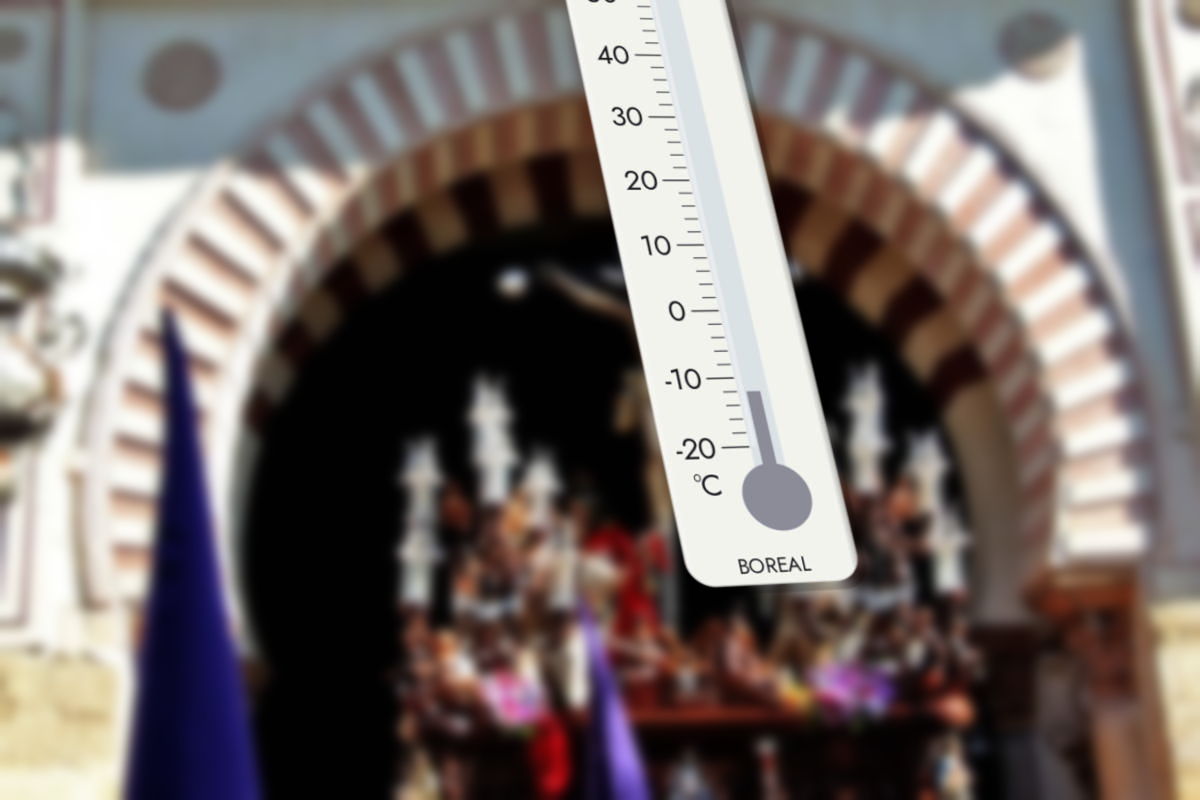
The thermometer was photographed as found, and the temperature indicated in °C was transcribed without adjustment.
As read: -12 °C
